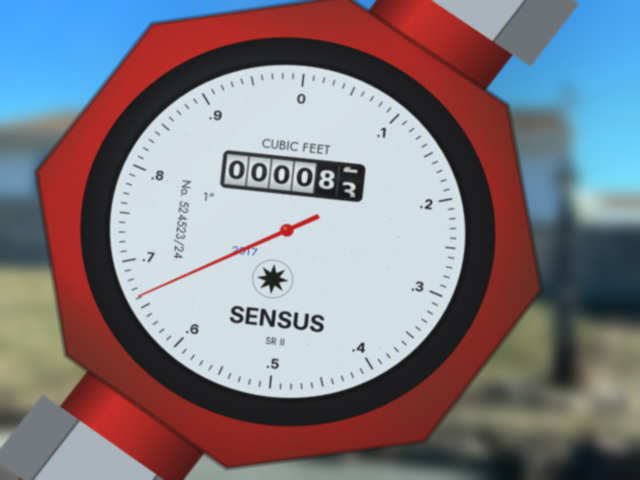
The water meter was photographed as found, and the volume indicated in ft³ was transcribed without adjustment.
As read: 82.66 ft³
